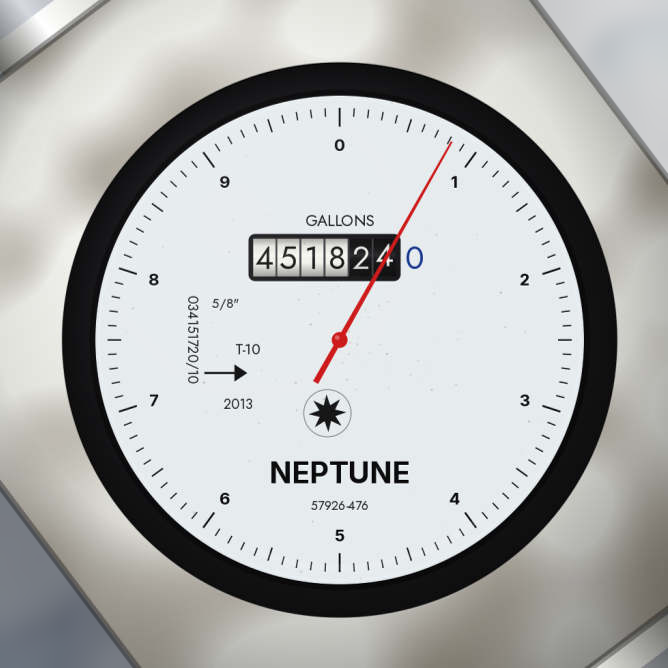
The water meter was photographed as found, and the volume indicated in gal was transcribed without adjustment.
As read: 4518240.8 gal
